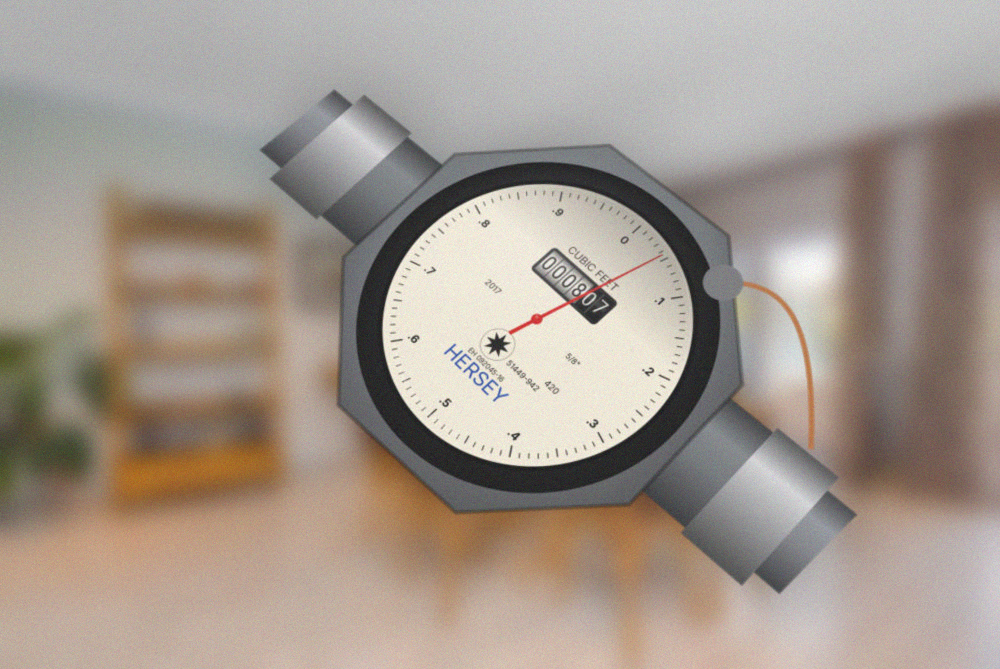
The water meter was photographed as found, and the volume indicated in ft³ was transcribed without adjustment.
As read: 807.04 ft³
